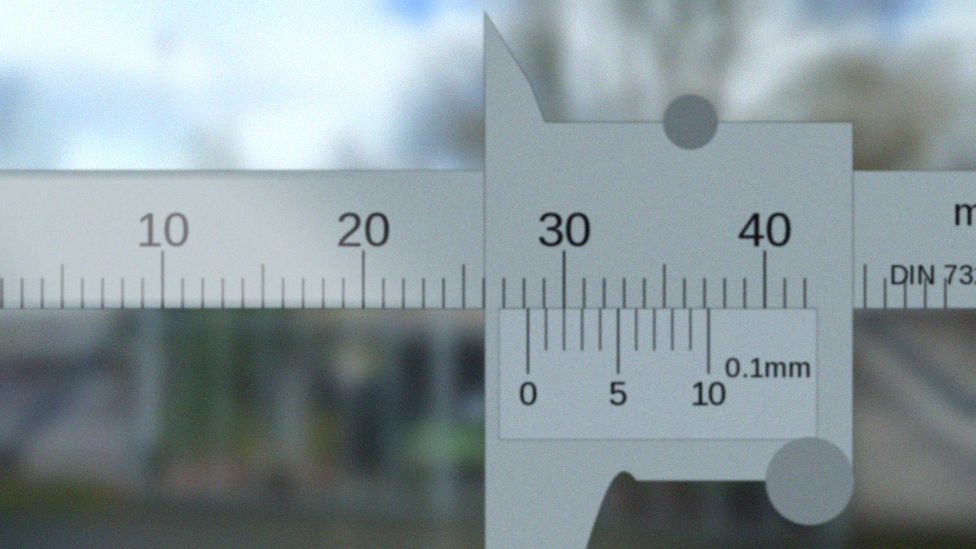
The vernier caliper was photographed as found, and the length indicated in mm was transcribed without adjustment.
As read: 28.2 mm
